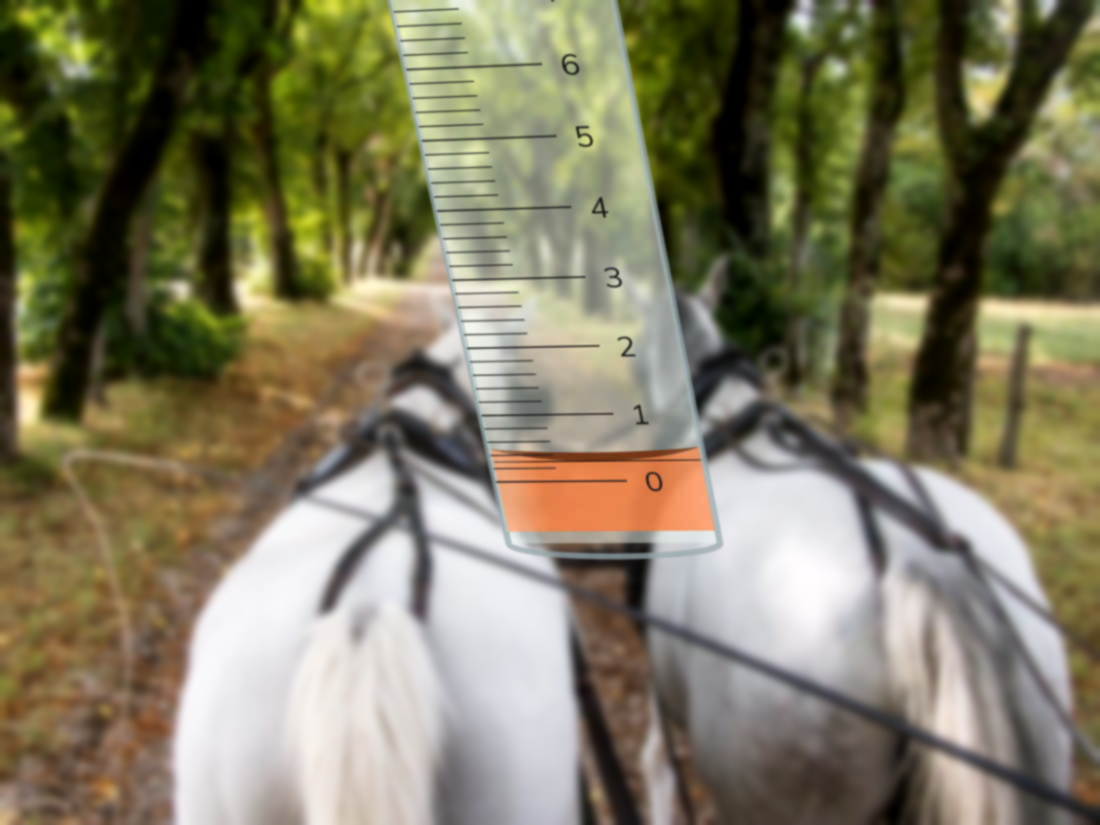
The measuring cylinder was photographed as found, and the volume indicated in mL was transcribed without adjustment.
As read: 0.3 mL
